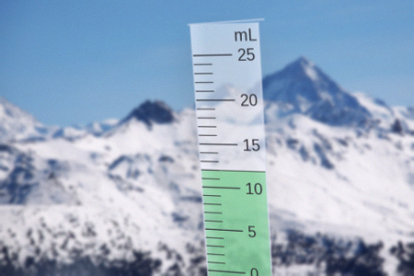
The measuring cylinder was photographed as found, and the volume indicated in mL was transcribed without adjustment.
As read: 12 mL
